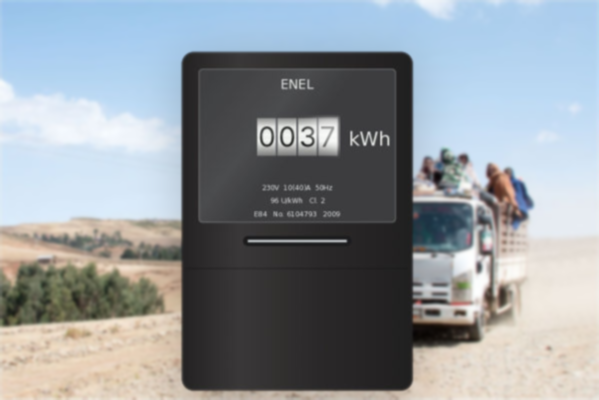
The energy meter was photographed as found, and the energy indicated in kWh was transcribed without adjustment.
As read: 37 kWh
